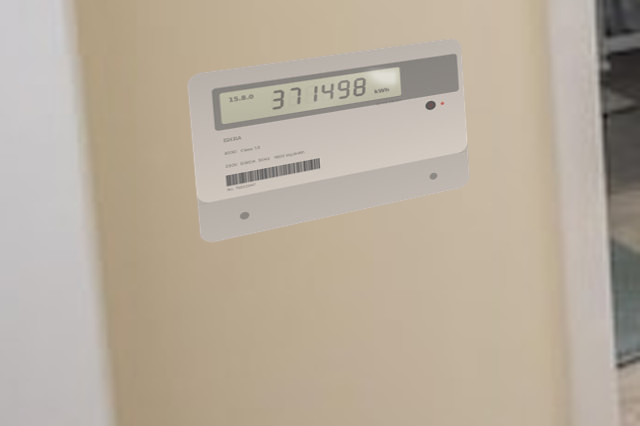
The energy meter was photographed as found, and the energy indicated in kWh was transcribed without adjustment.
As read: 371498 kWh
